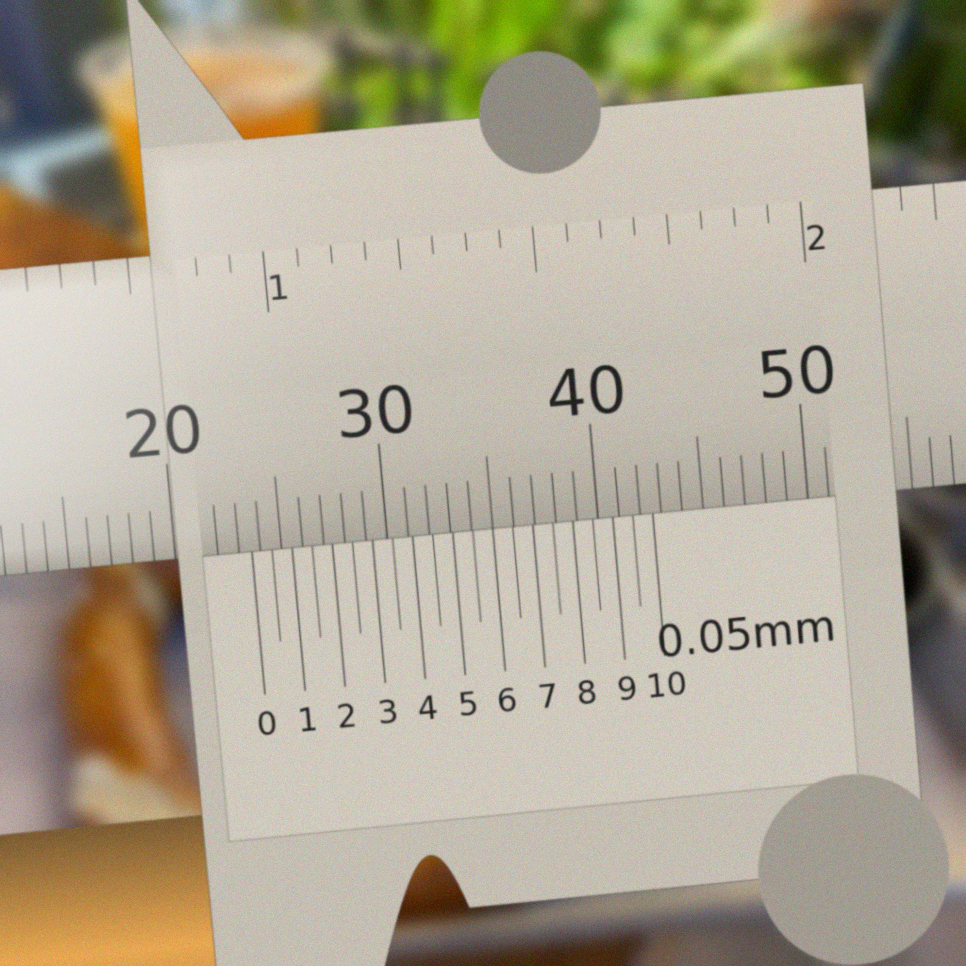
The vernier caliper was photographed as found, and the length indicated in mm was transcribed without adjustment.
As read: 23.6 mm
